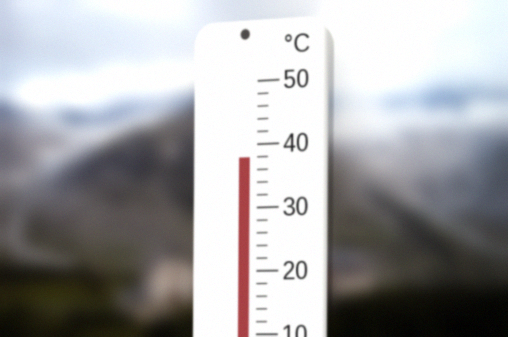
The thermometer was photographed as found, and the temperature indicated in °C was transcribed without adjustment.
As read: 38 °C
